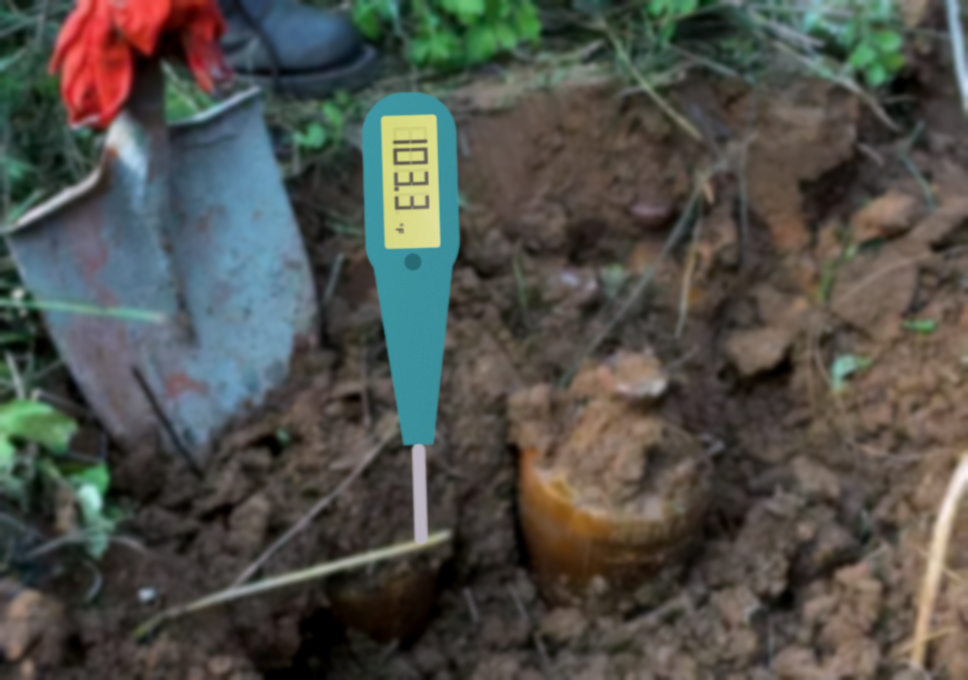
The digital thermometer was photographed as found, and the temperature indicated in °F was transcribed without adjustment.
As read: 103.3 °F
